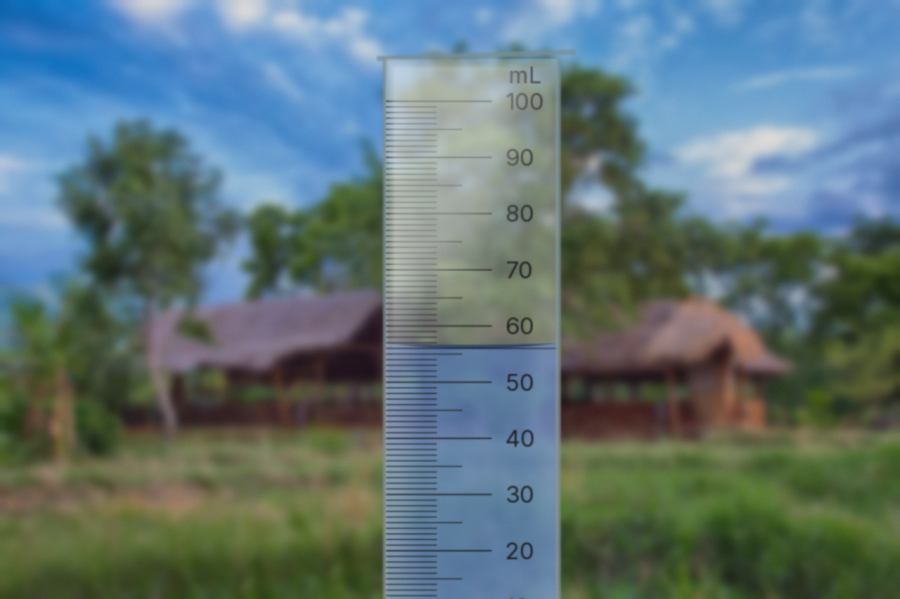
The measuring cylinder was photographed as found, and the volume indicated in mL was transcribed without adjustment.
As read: 56 mL
